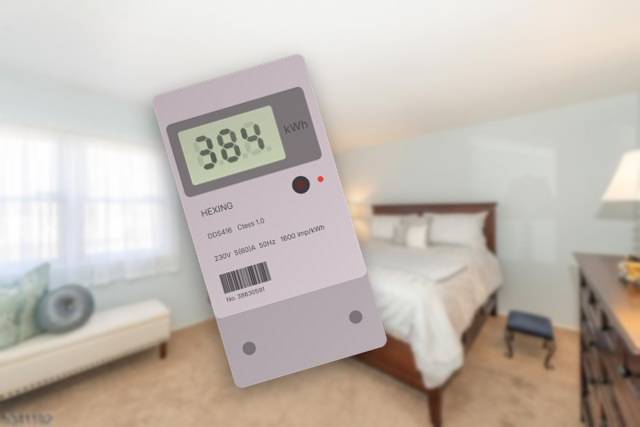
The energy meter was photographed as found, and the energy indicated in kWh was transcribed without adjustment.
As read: 384 kWh
